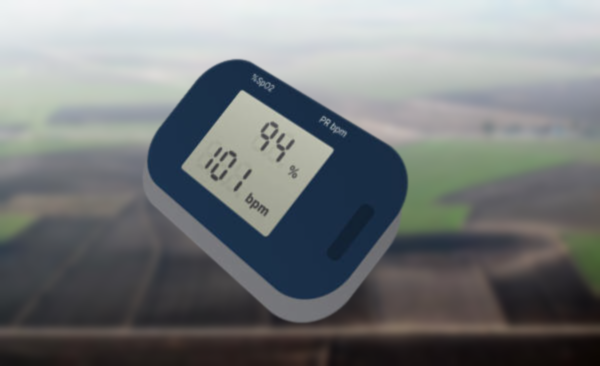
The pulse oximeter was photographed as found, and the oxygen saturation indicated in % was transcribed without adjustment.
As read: 94 %
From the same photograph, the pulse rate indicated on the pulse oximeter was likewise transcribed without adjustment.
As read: 101 bpm
